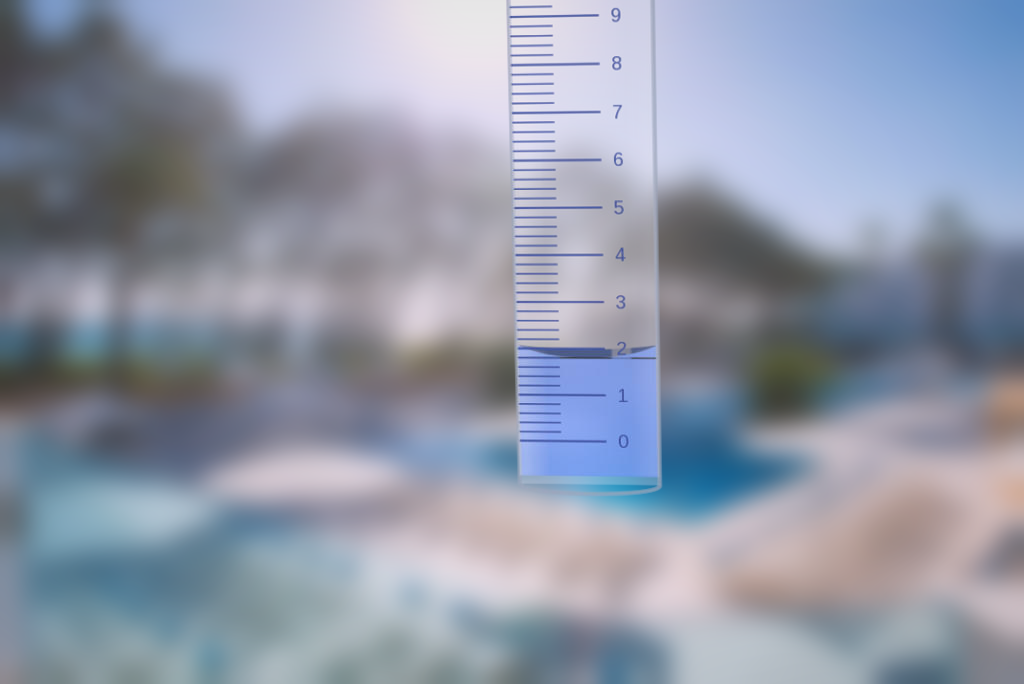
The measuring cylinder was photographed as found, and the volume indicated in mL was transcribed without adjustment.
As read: 1.8 mL
